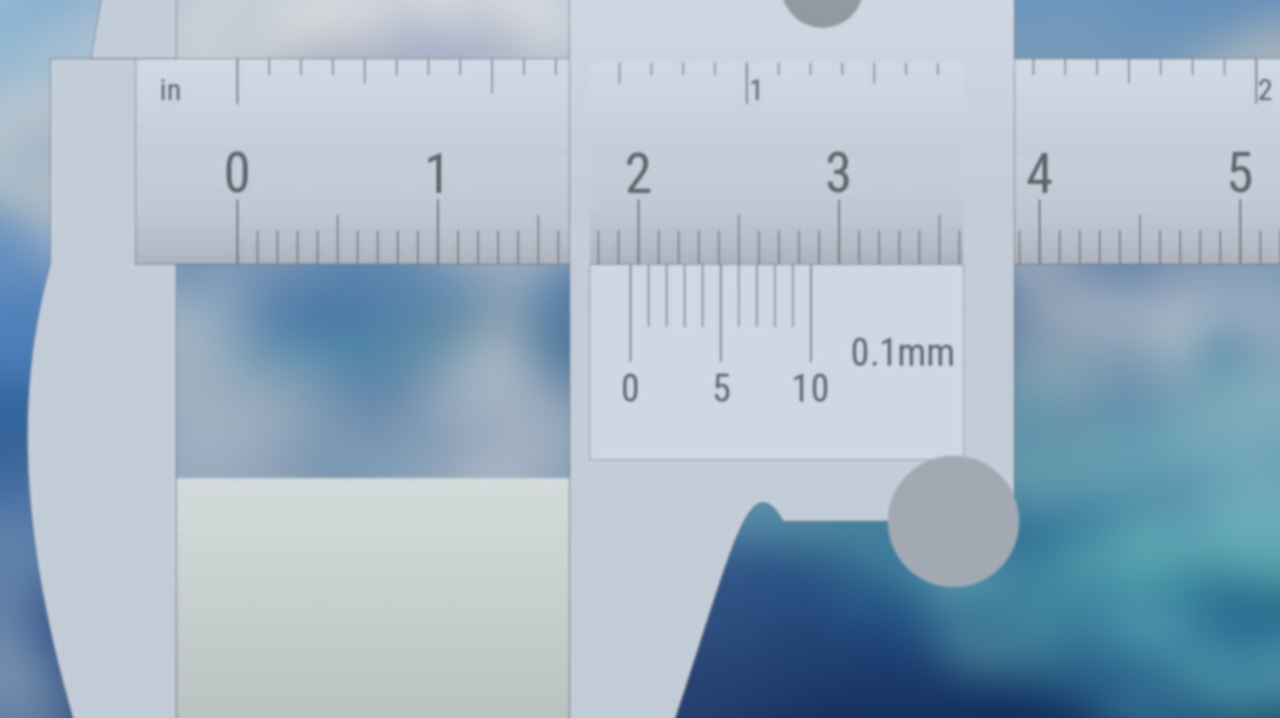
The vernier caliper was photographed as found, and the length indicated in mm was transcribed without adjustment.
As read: 19.6 mm
